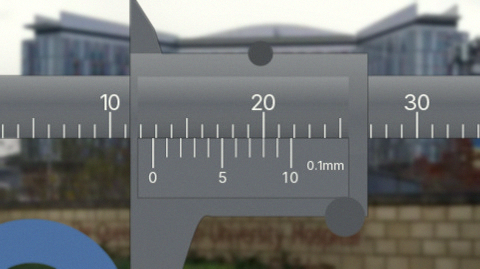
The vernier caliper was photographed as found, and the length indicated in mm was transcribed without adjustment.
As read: 12.8 mm
